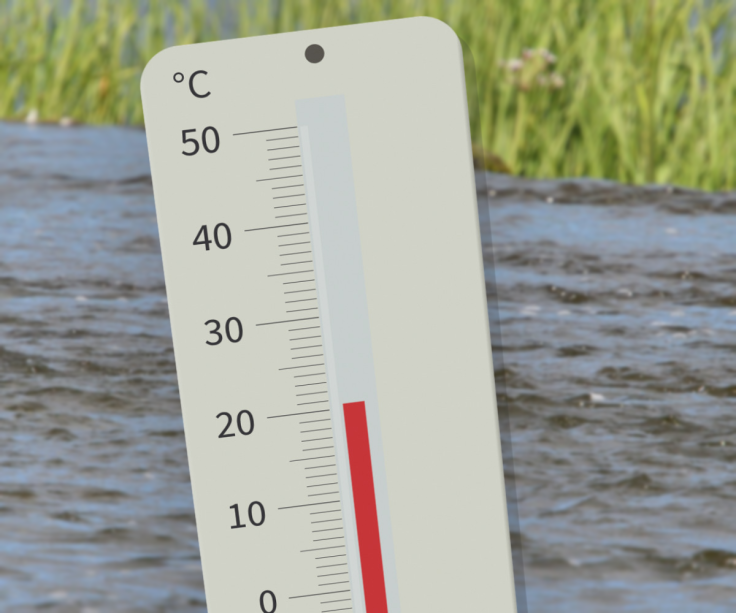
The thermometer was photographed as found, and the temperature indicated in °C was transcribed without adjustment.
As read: 20.5 °C
